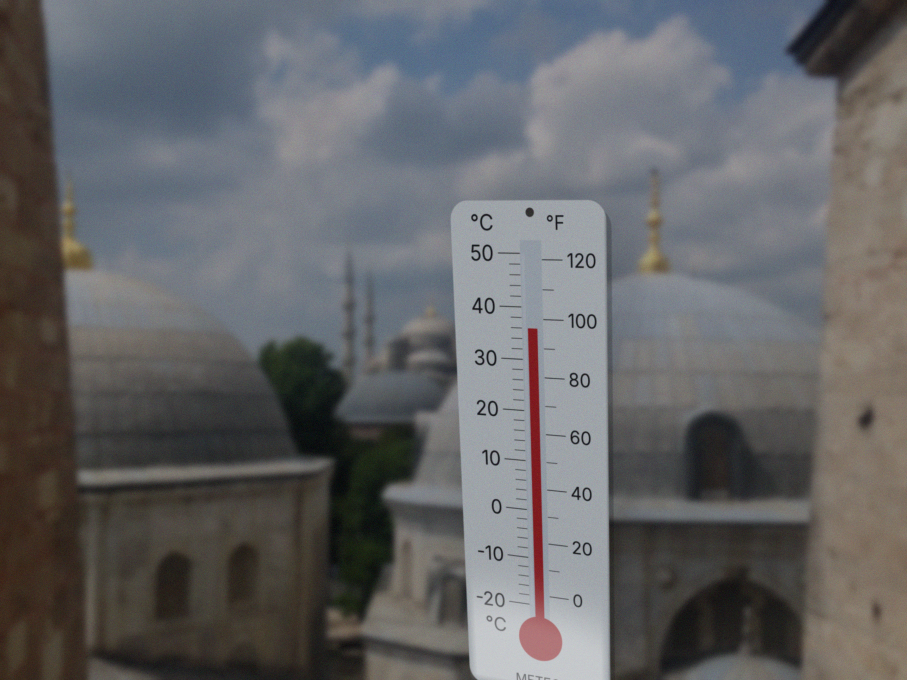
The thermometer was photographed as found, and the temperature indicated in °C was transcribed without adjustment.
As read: 36 °C
